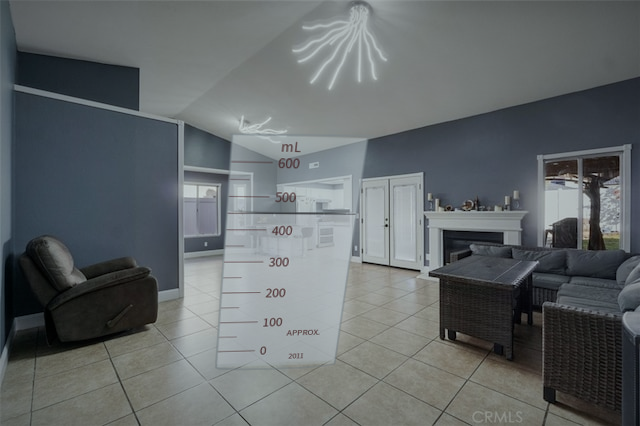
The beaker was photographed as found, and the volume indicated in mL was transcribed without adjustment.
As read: 450 mL
